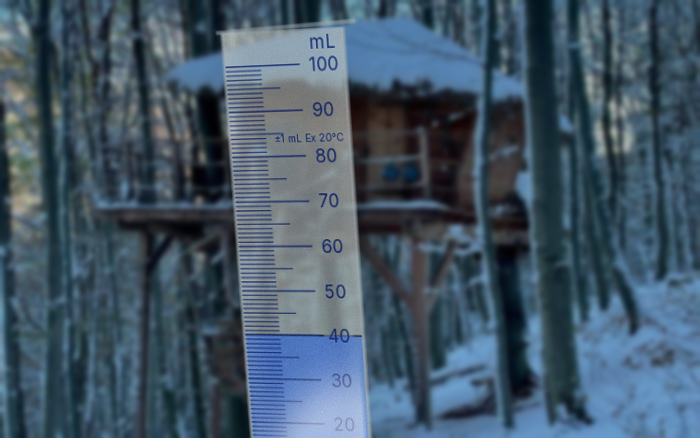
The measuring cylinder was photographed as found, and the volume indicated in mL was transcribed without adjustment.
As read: 40 mL
